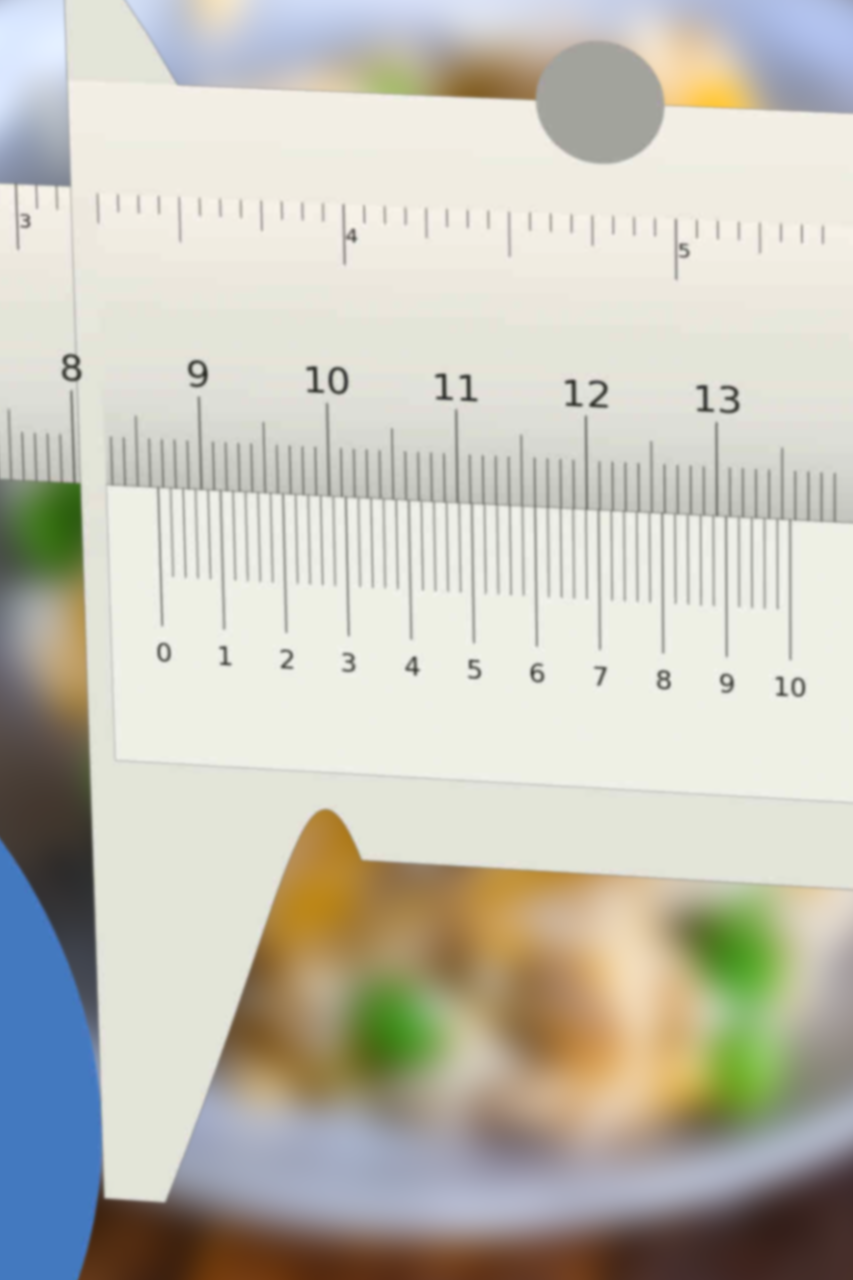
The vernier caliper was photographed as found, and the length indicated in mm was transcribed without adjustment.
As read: 86.6 mm
